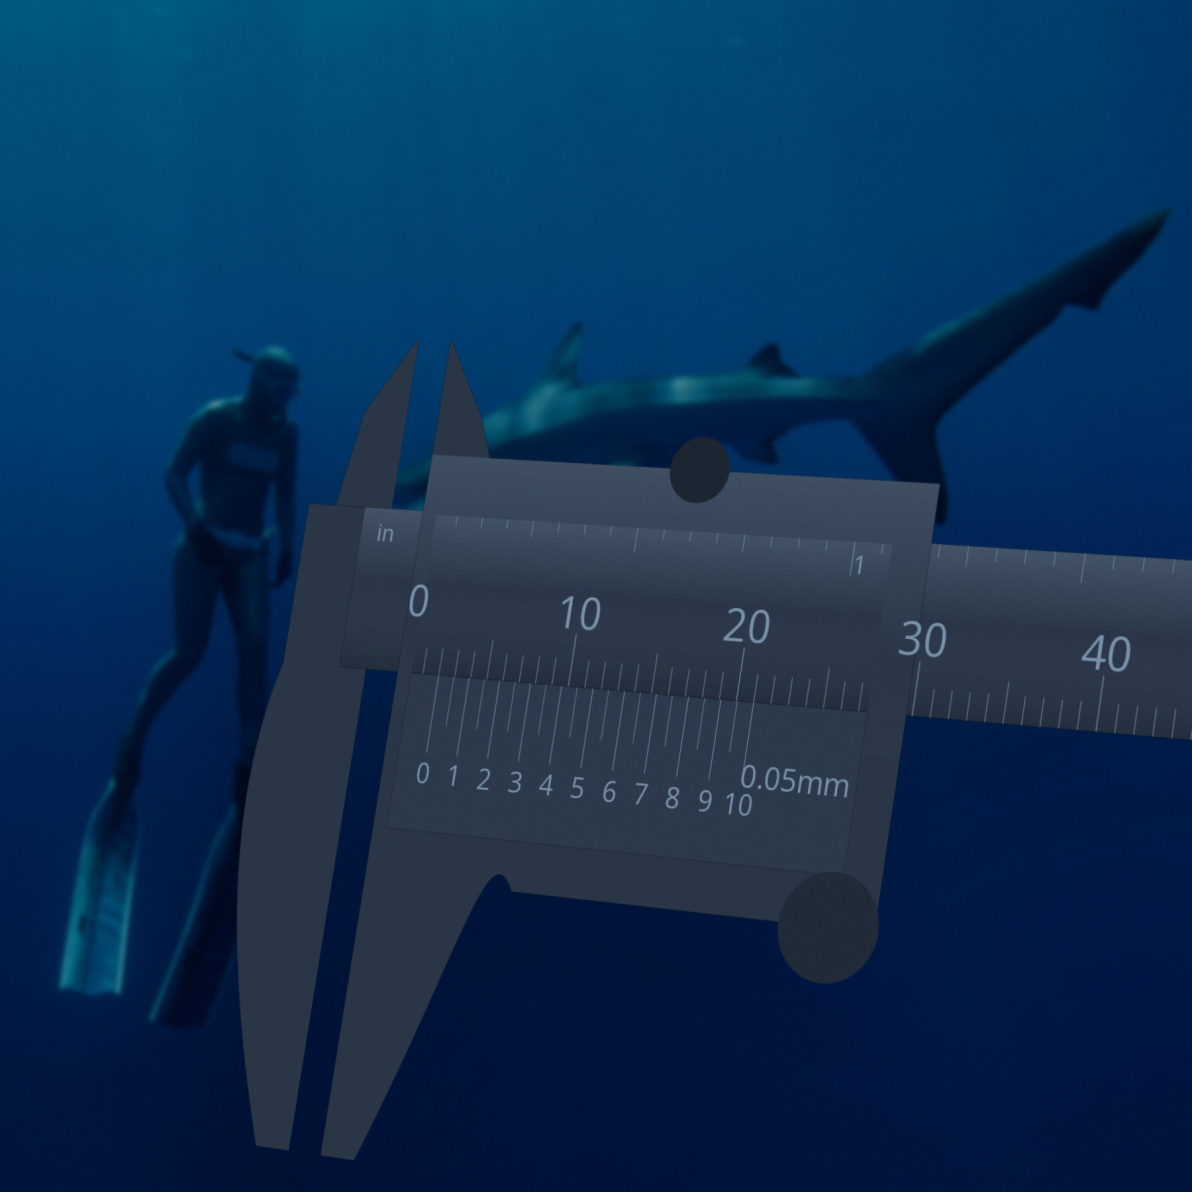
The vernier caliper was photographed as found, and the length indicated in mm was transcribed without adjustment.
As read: 2.0 mm
